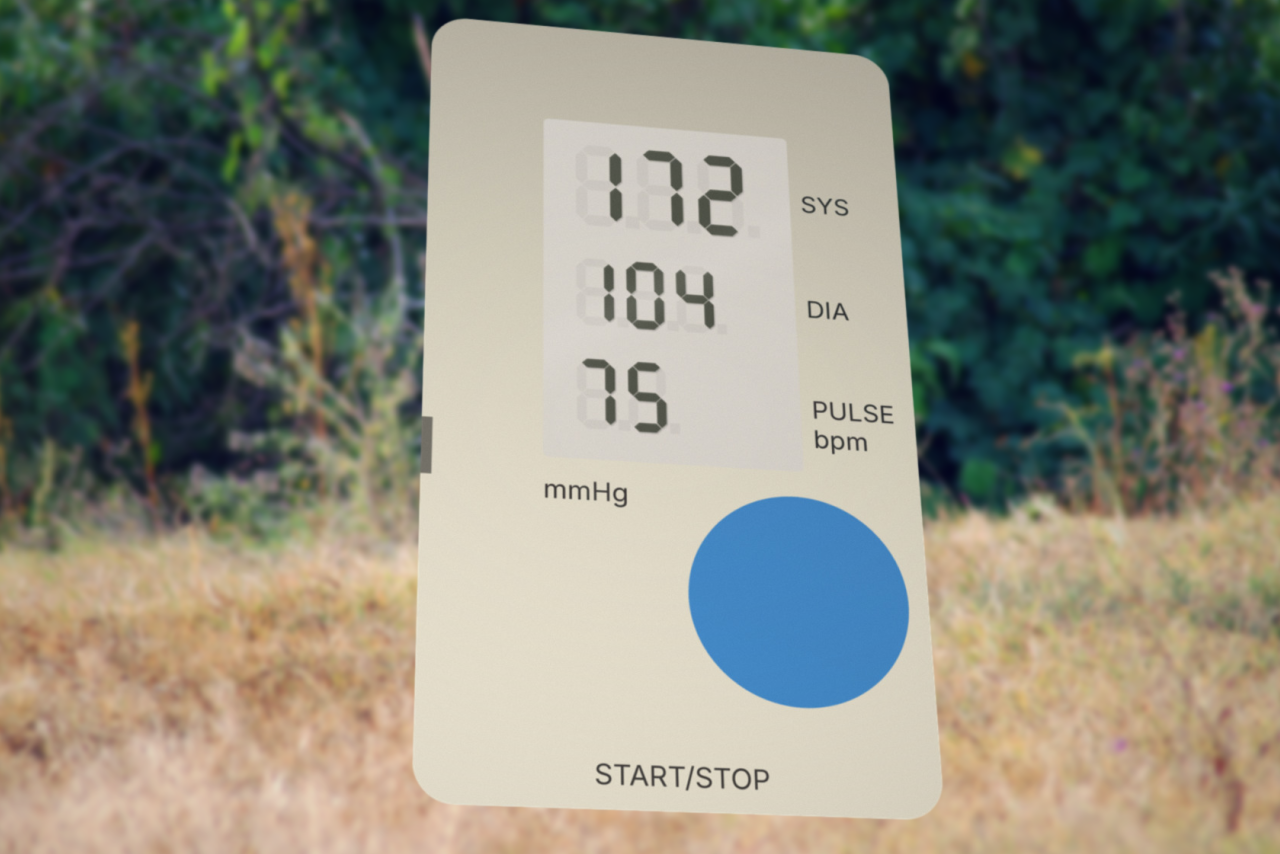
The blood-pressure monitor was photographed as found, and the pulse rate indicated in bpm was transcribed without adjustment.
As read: 75 bpm
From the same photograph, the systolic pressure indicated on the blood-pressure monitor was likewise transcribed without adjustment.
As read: 172 mmHg
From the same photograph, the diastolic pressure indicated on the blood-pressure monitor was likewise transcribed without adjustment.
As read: 104 mmHg
